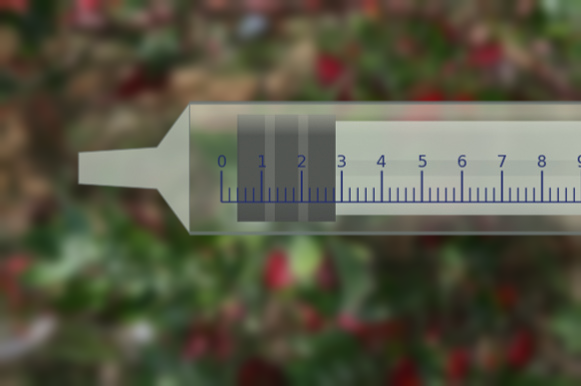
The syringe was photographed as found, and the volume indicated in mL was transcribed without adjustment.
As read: 0.4 mL
